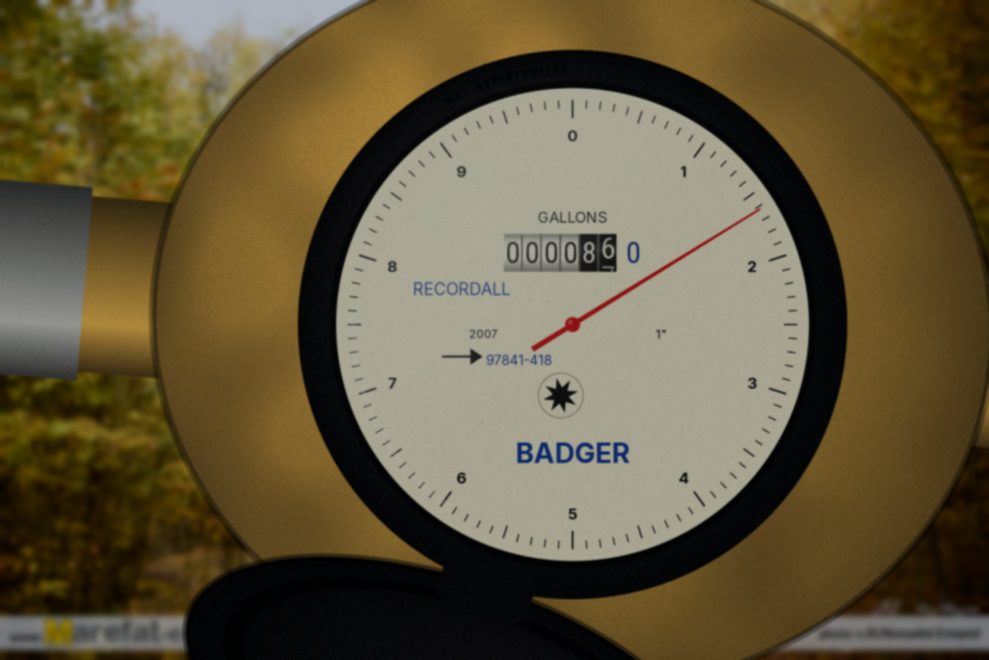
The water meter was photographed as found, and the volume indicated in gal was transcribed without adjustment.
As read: 861.6 gal
